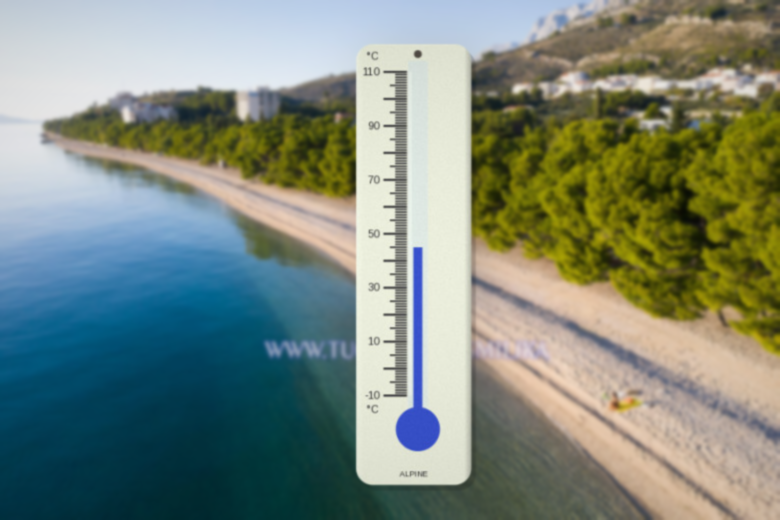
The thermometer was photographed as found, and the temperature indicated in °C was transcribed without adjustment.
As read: 45 °C
